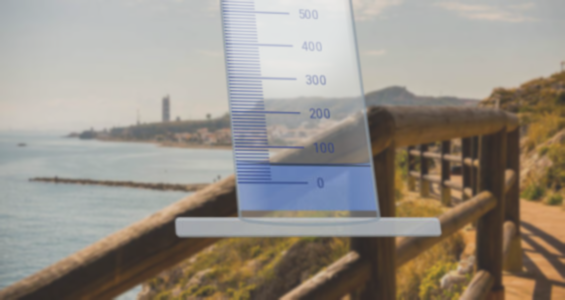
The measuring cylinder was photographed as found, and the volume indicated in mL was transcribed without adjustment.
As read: 50 mL
